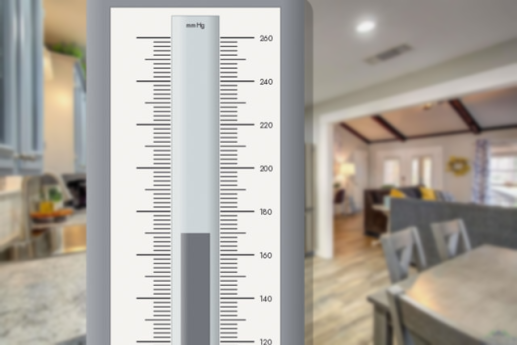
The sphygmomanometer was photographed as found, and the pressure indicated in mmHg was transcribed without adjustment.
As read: 170 mmHg
